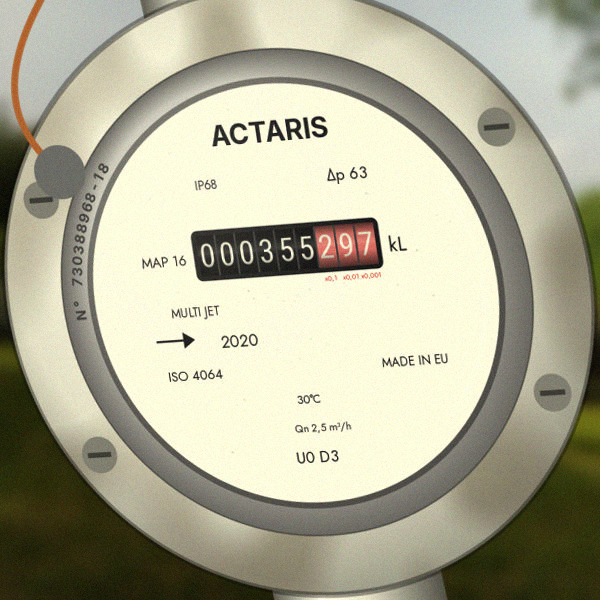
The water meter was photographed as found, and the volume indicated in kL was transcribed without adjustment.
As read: 355.297 kL
